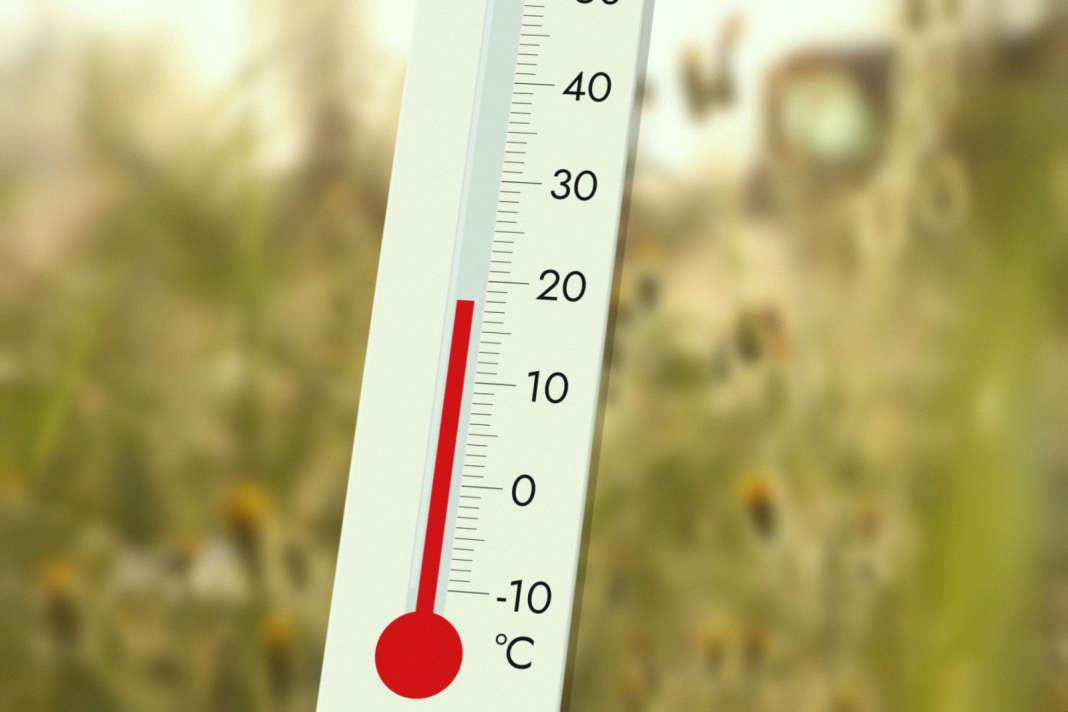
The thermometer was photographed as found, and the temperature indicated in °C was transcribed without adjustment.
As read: 18 °C
